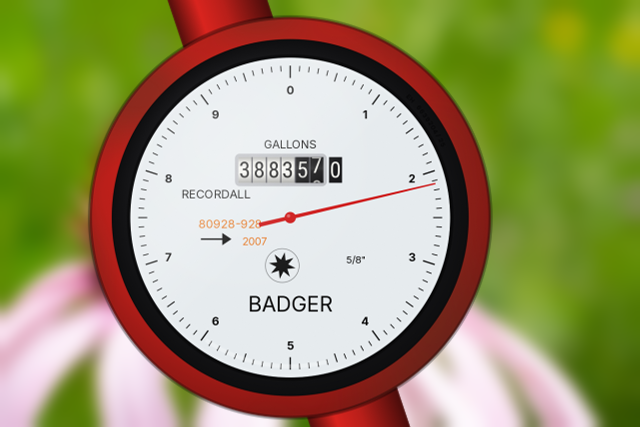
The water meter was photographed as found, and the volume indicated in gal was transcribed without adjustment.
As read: 3883572.1 gal
